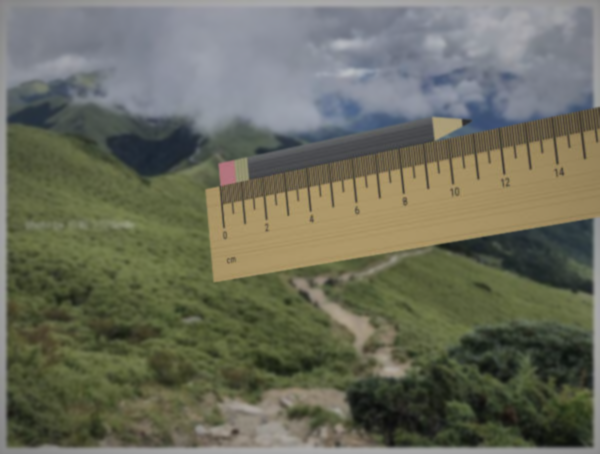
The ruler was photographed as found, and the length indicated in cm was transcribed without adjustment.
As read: 11 cm
